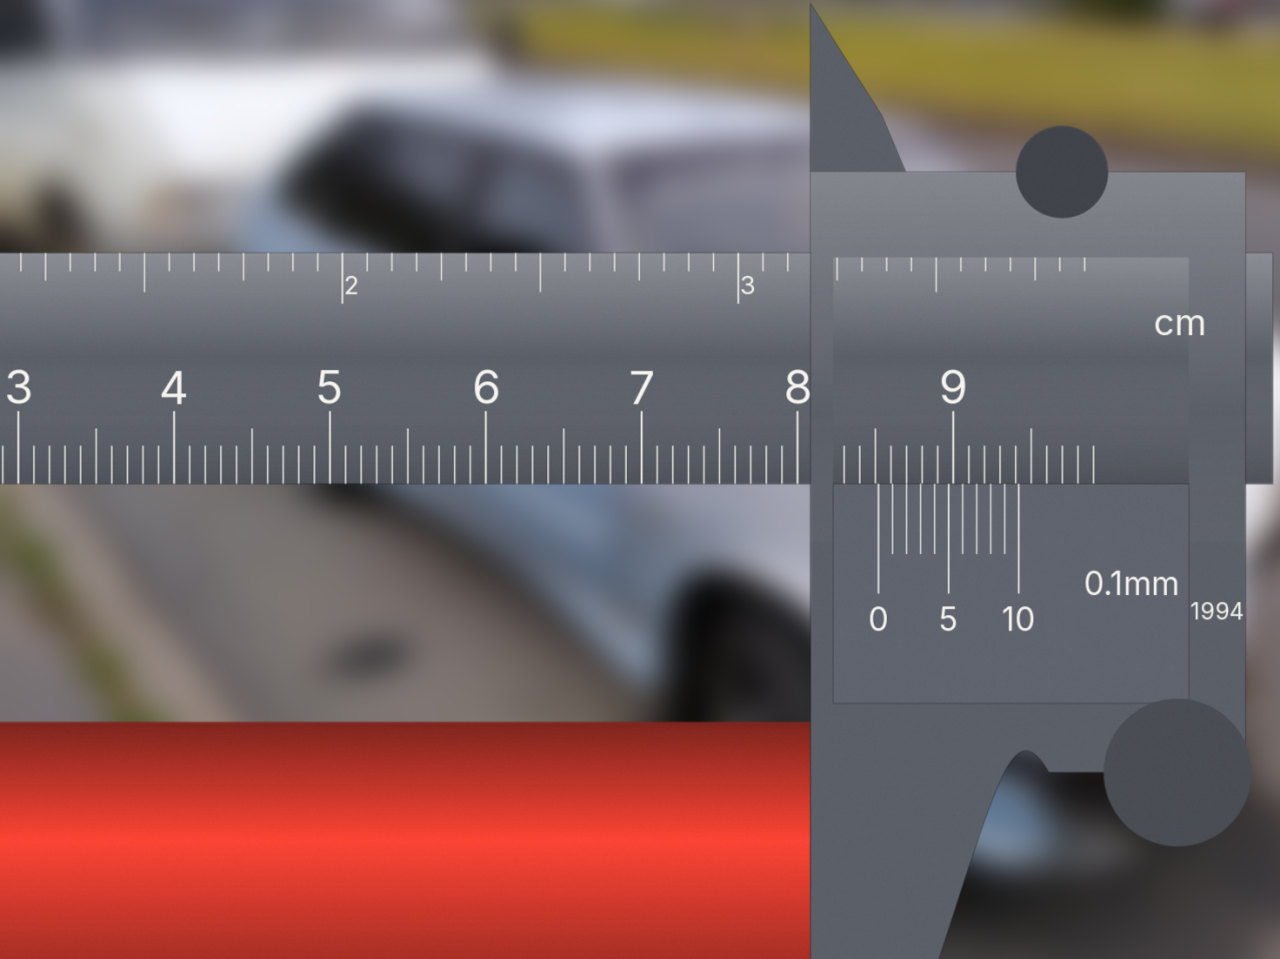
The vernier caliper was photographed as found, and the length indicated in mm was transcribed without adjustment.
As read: 85.2 mm
